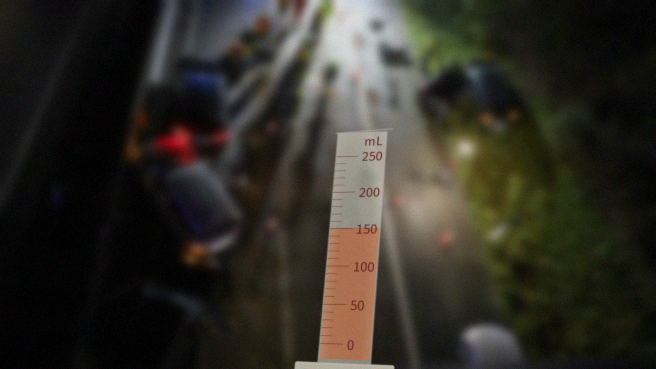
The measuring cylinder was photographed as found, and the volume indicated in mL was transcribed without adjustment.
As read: 150 mL
